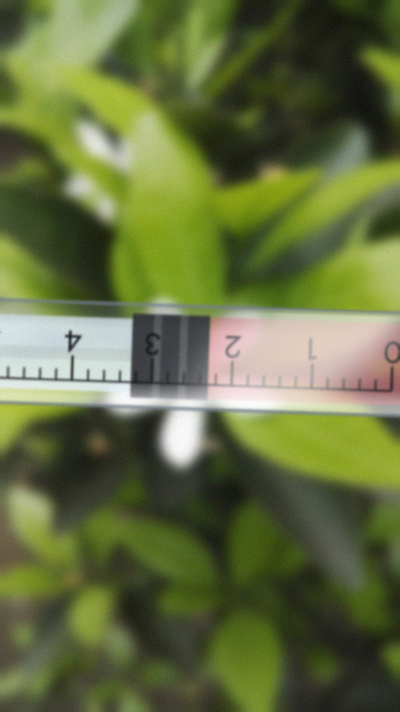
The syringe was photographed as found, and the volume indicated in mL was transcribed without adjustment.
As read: 2.3 mL
